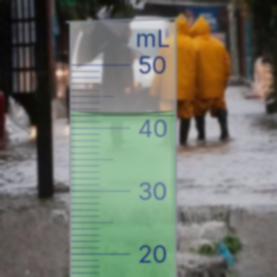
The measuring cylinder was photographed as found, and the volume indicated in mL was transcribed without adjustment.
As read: 42 mL
